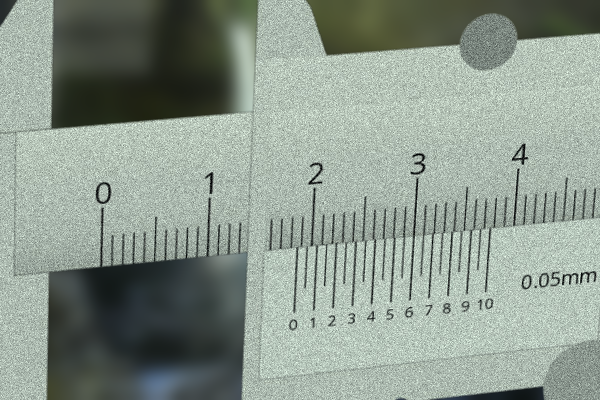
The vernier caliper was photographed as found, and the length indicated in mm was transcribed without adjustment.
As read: 18.6 mm
